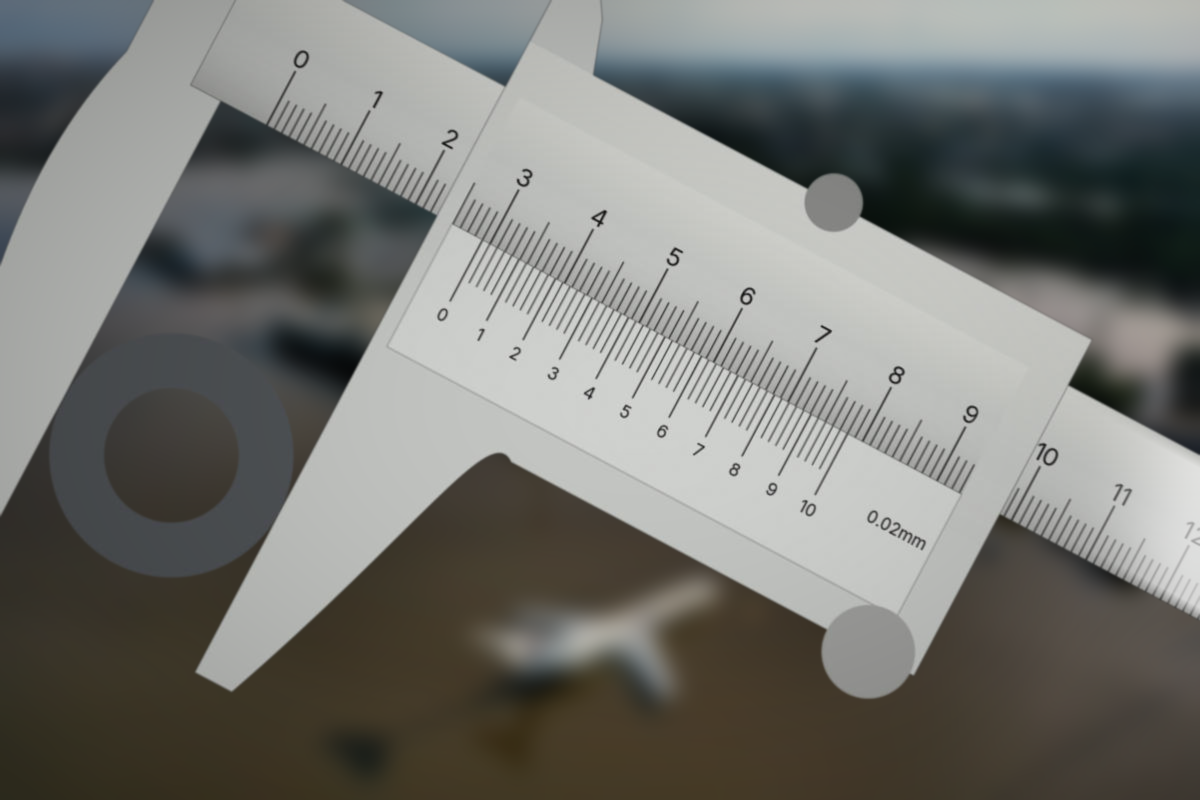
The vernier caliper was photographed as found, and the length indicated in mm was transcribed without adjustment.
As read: 29.0 mm
